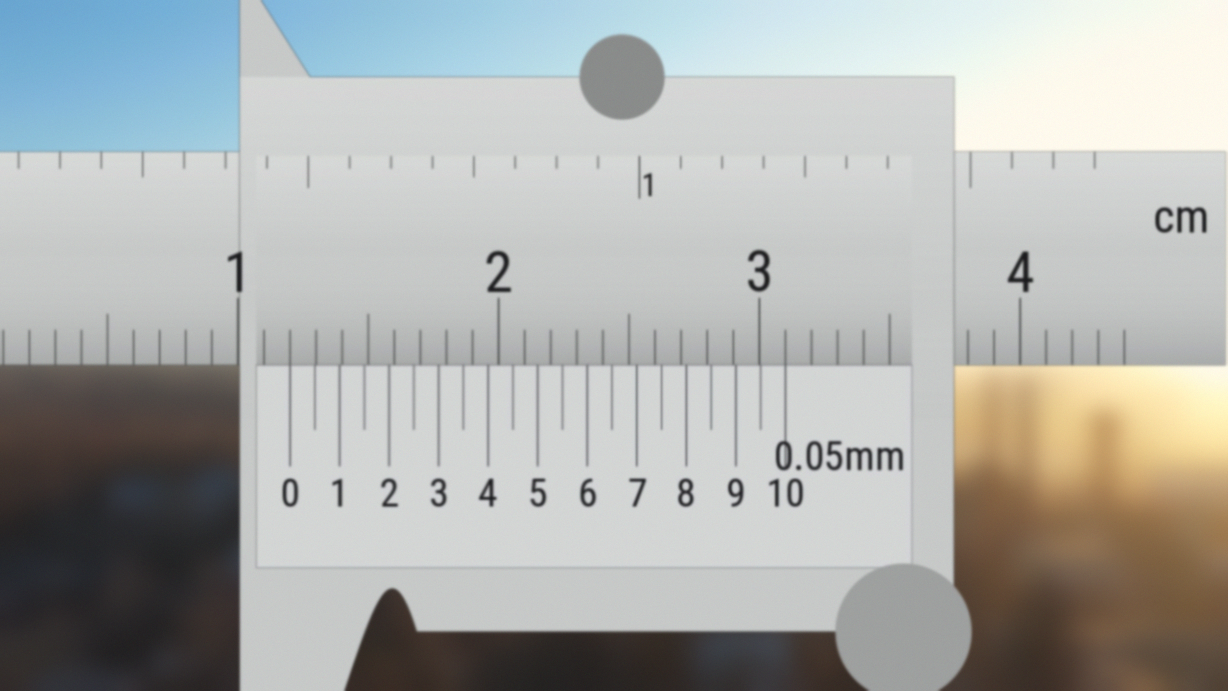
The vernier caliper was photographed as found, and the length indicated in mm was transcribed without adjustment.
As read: 12.0 mm
